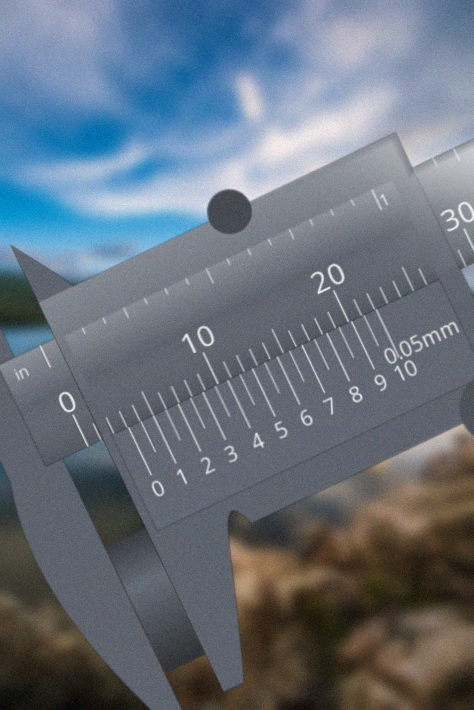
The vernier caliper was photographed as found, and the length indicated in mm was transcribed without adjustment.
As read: 3.1 mm
